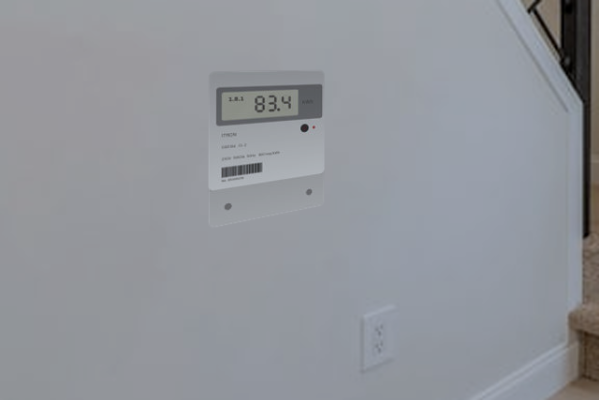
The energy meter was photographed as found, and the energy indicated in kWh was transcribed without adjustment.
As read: 83.4 kWh
